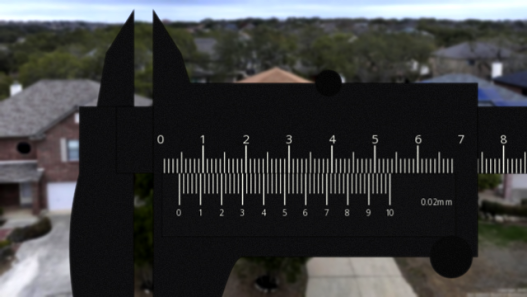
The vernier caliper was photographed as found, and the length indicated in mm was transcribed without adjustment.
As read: 4.5 mm
